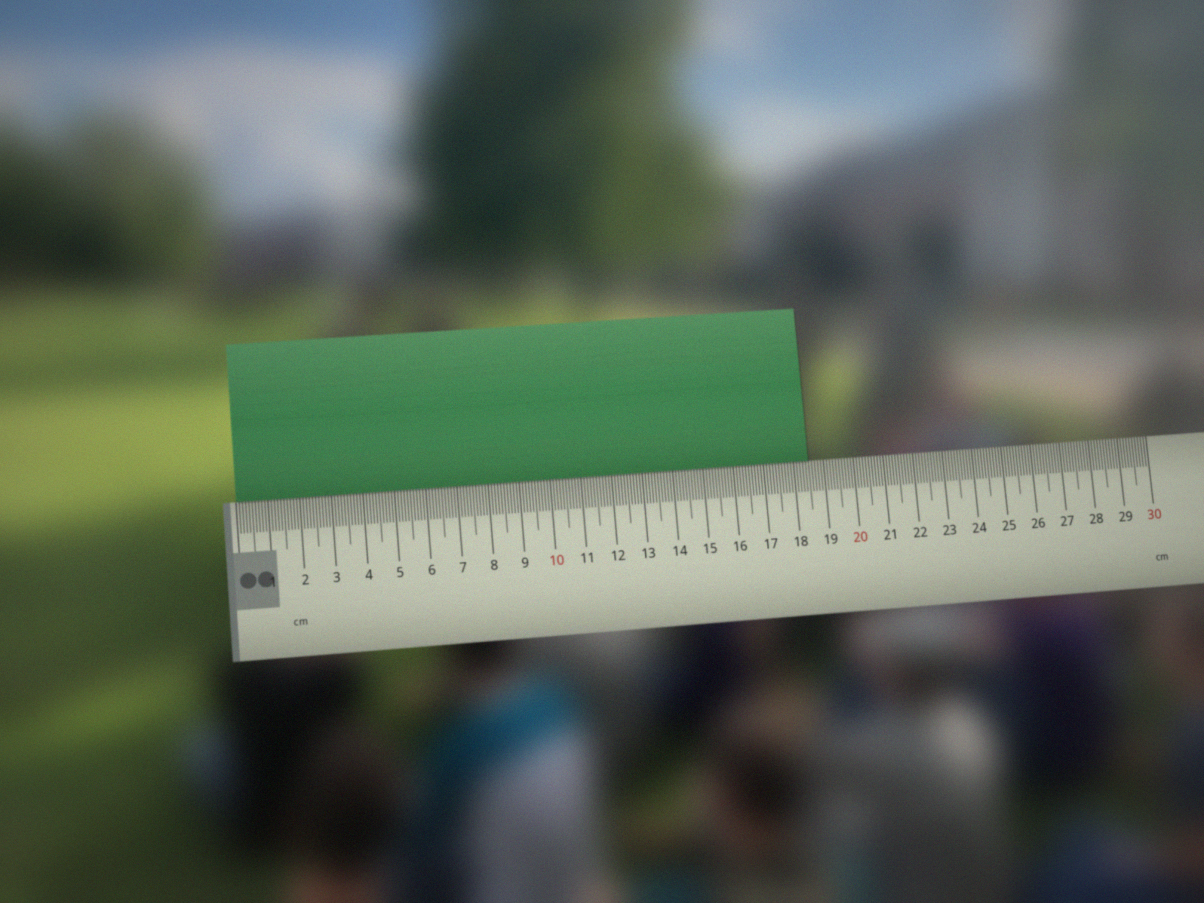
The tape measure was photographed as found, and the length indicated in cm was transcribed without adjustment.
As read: 18.5 cm
